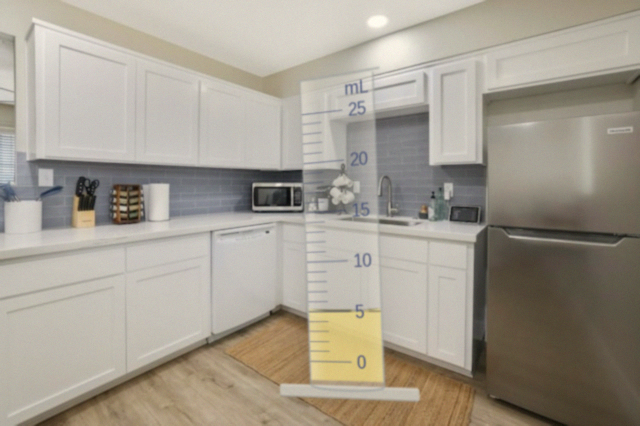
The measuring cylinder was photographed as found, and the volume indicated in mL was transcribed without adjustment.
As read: 5 mL
